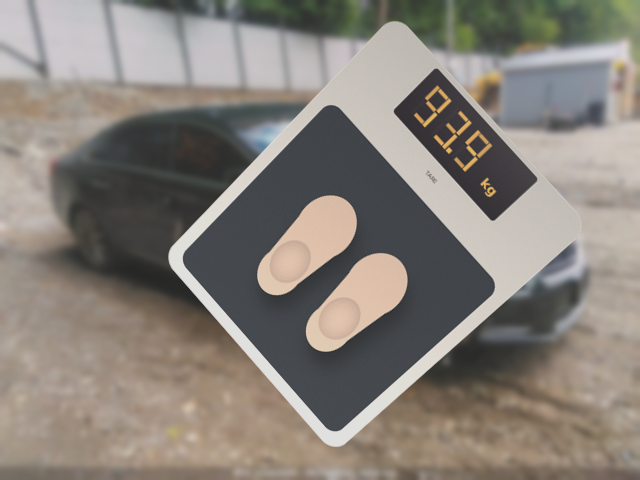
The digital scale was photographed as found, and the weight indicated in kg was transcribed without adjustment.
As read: 93.9 kg
